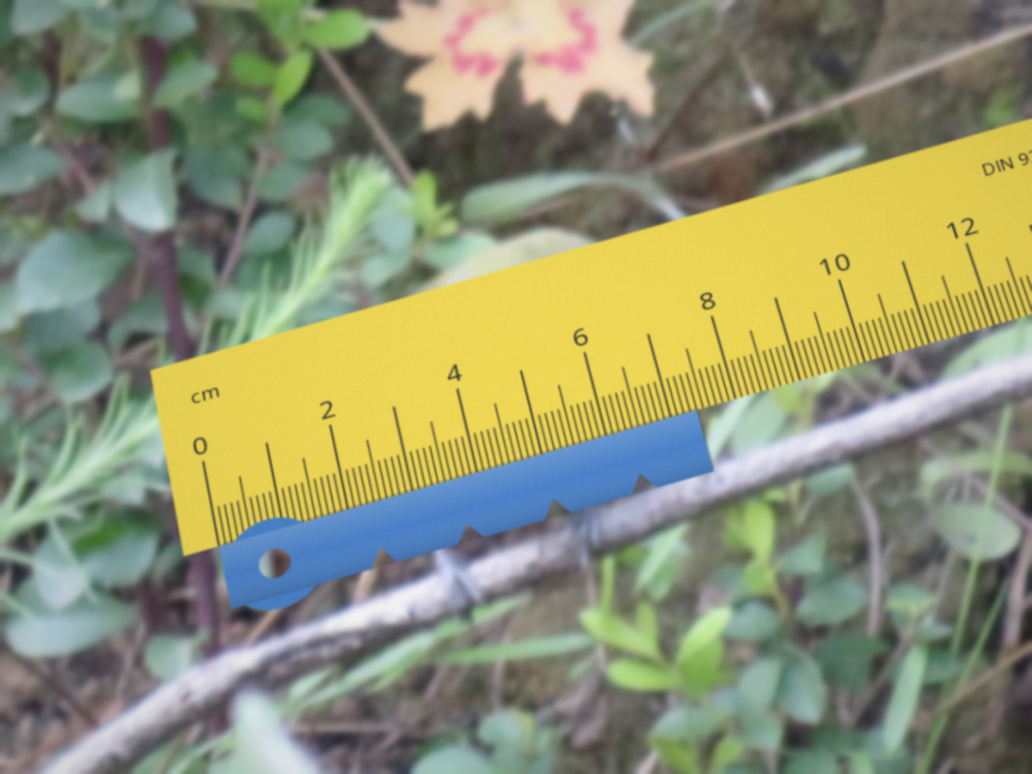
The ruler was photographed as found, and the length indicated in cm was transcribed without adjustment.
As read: 7.4 cm
